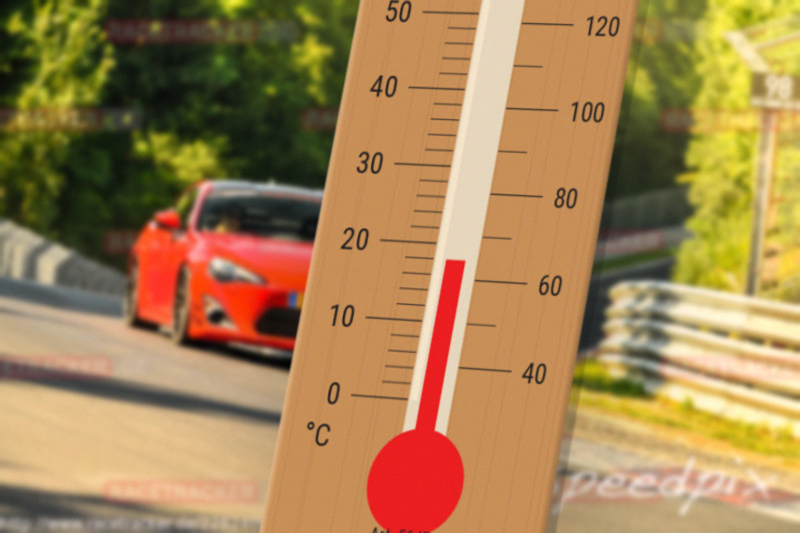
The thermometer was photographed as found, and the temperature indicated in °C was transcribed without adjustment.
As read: 18 °C
